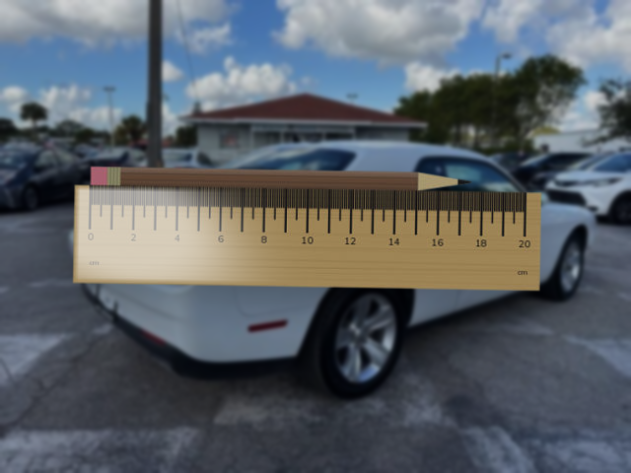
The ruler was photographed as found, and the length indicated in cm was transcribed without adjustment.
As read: 17.5 cm
